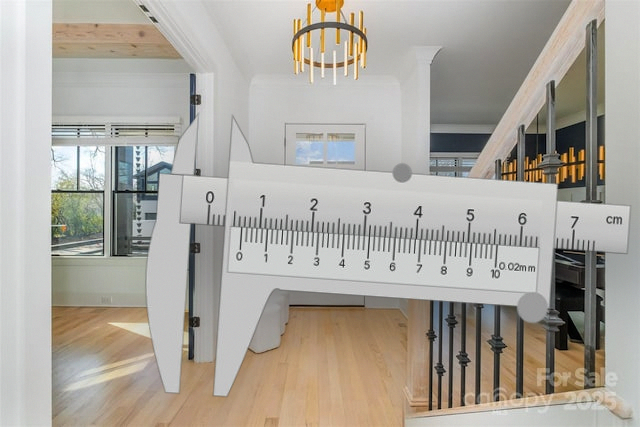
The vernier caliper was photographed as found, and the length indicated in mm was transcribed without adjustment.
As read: 6.5 mm
